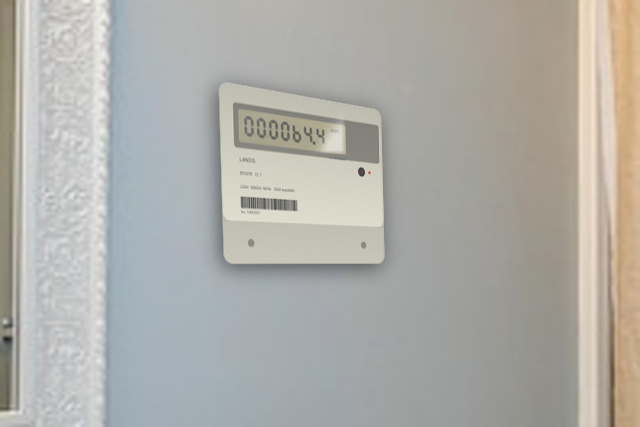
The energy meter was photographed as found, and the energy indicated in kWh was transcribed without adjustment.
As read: 64.4 kWh
